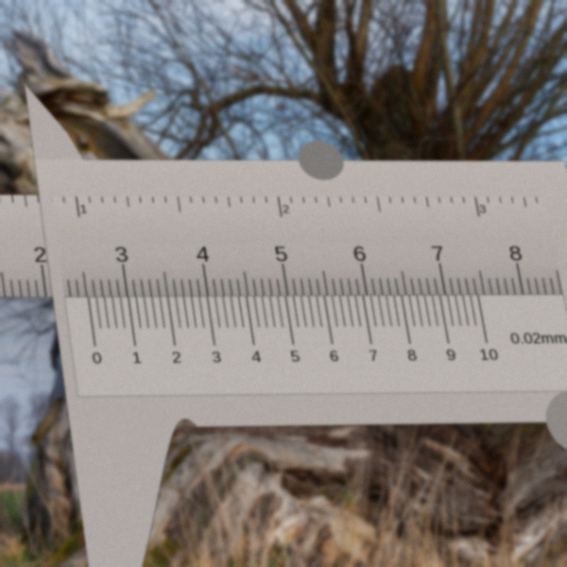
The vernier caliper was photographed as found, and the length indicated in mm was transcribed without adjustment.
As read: 25.2 mm
